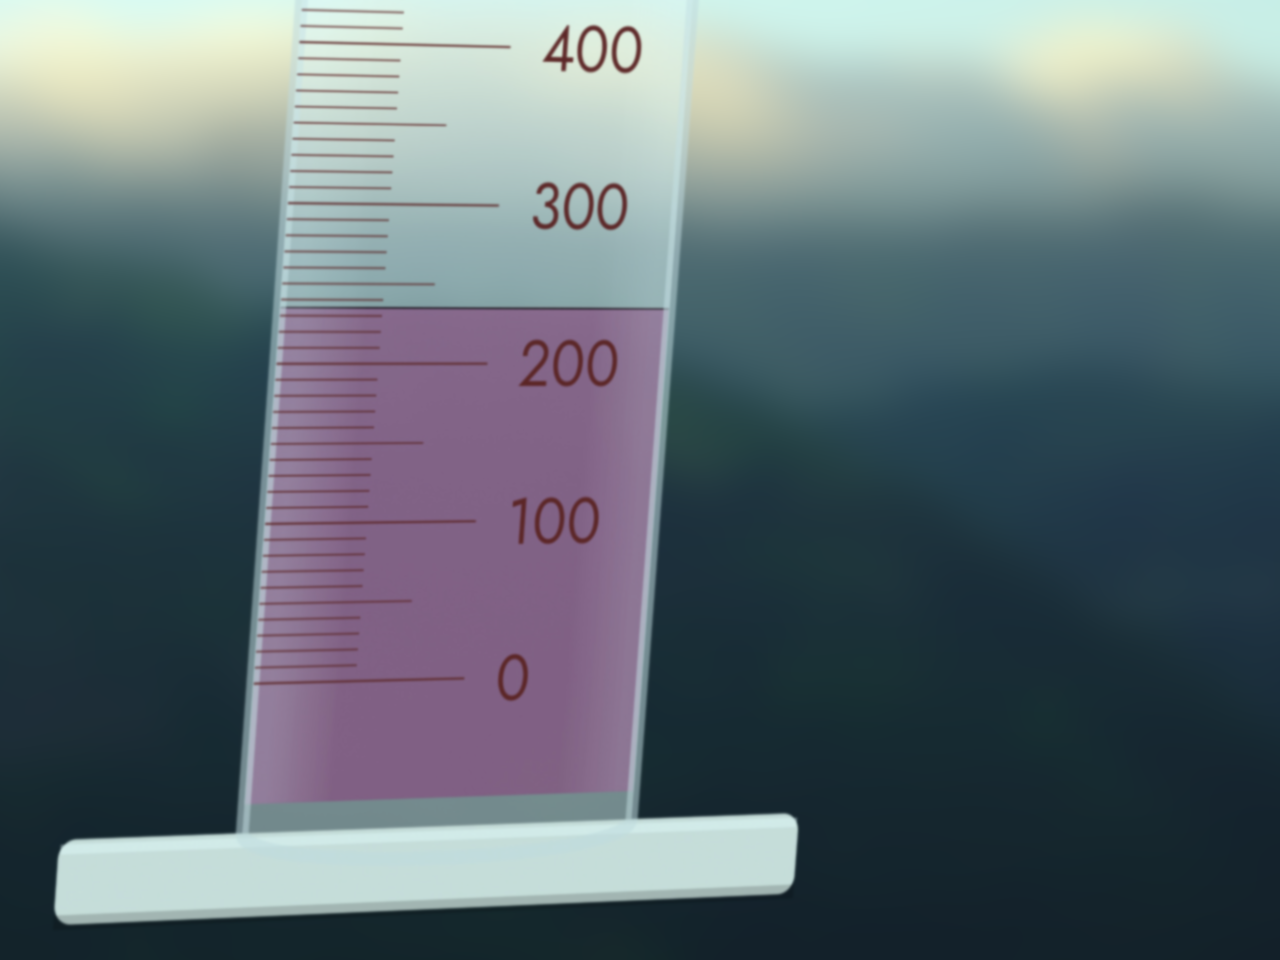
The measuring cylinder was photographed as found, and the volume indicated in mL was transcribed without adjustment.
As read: 235 mL
